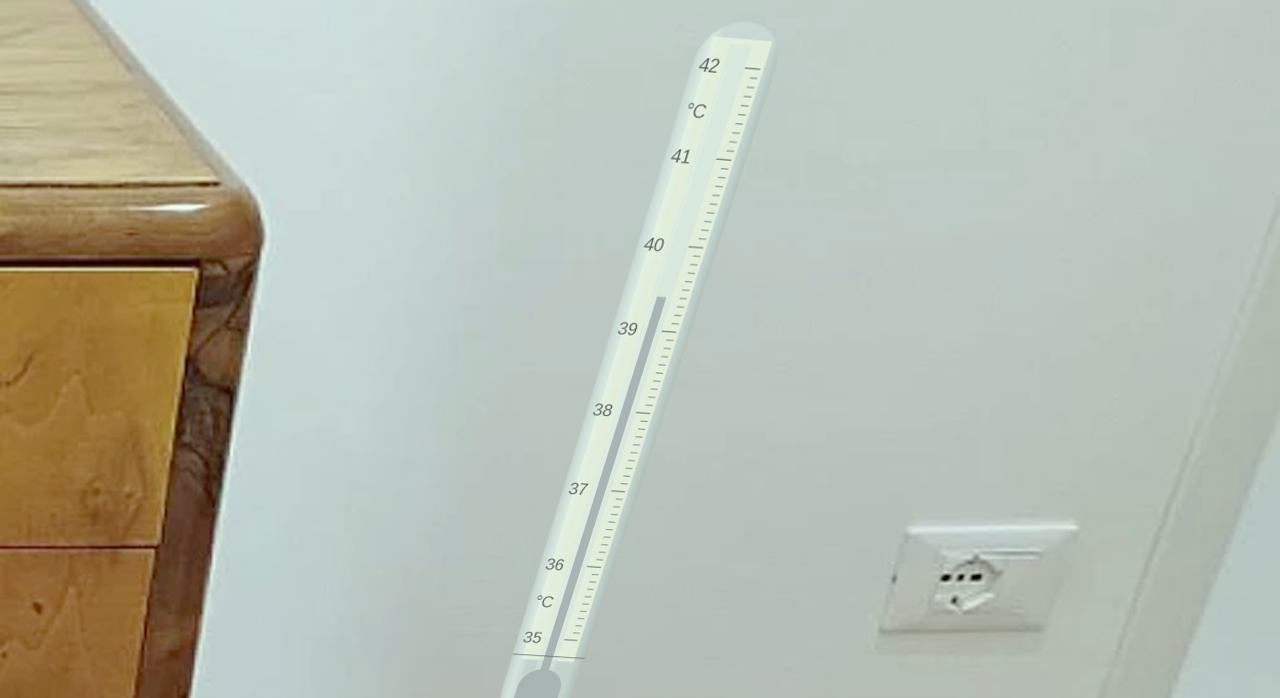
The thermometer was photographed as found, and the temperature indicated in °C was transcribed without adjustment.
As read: 39.4 °C
